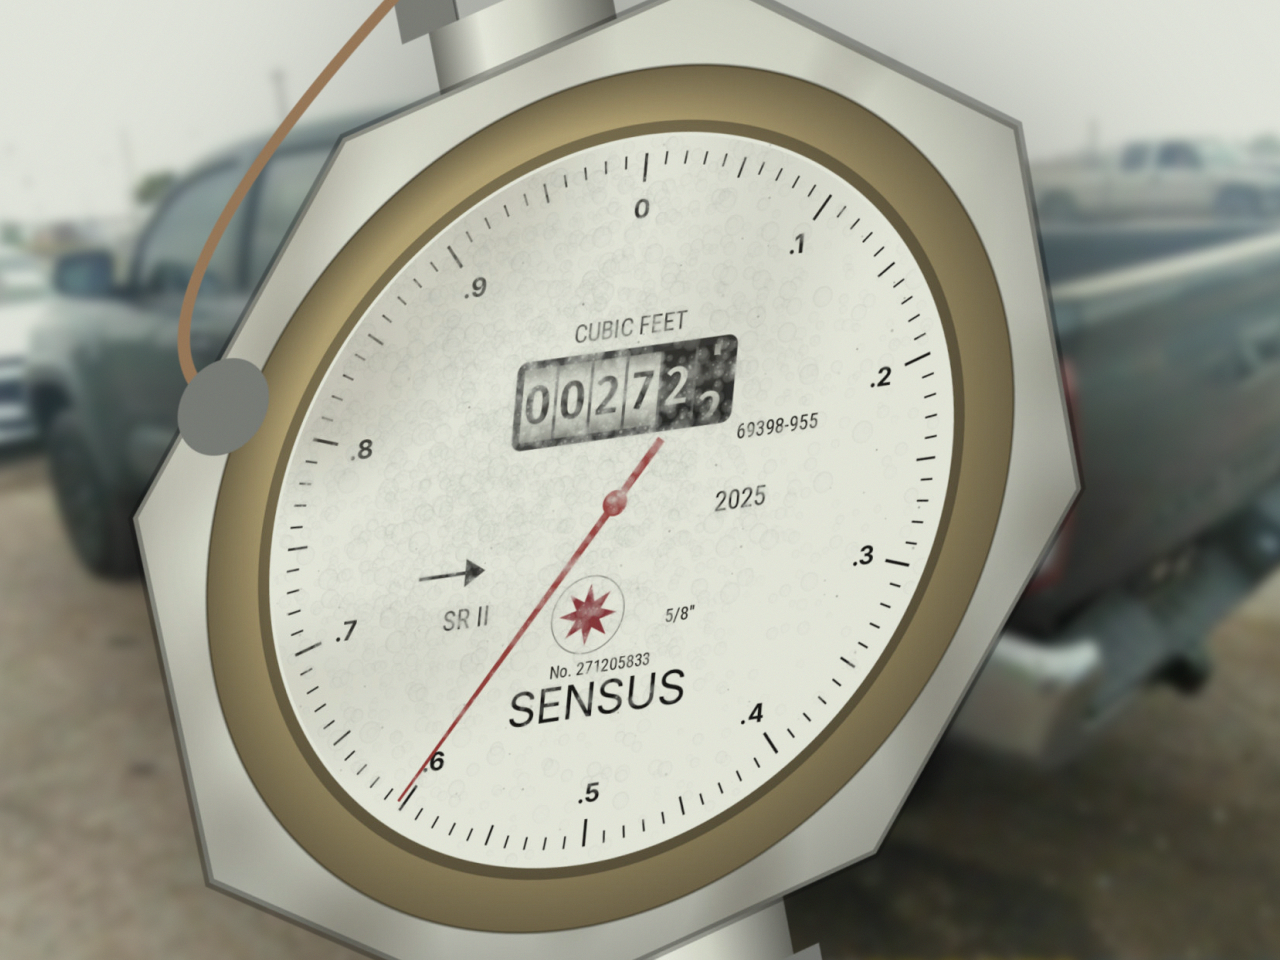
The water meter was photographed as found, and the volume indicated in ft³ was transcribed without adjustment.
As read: 2721.60 ft³
